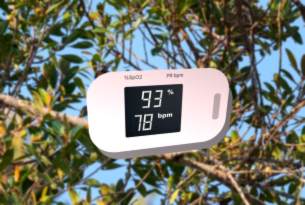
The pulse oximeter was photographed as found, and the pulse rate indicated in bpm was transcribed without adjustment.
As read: 78 bpm
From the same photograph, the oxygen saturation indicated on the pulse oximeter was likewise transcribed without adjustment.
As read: 93 %
